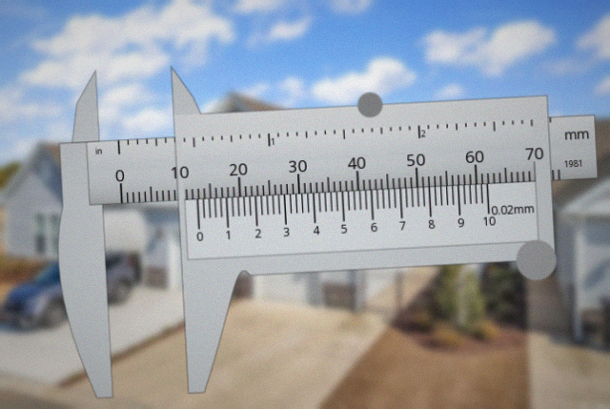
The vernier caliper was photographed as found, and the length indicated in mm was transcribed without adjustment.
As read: 12.8 mm
